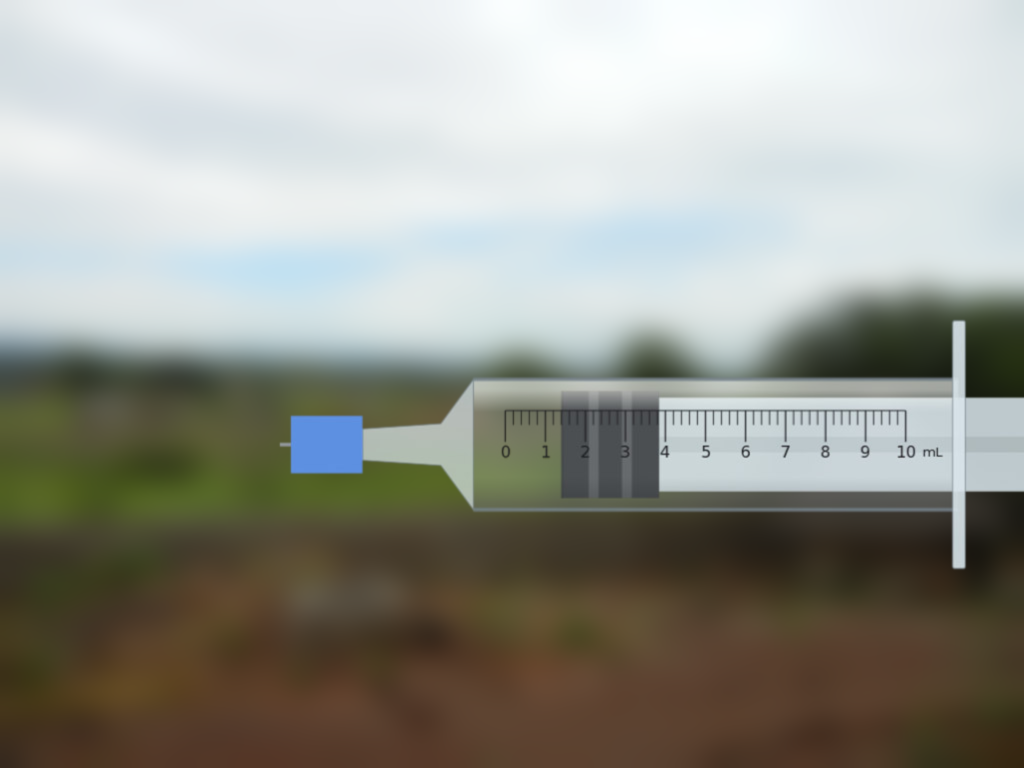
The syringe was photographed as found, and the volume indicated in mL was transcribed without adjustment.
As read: 1.4 mL
